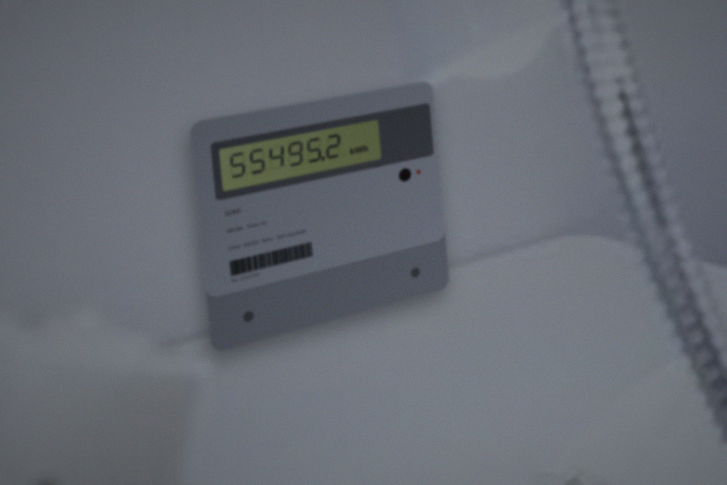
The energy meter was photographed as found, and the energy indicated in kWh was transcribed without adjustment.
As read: 55495.2 kWh
